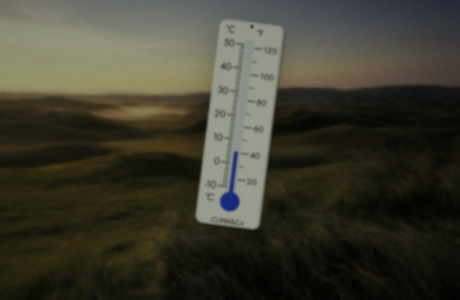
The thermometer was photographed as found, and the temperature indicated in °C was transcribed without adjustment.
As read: 5 °C
